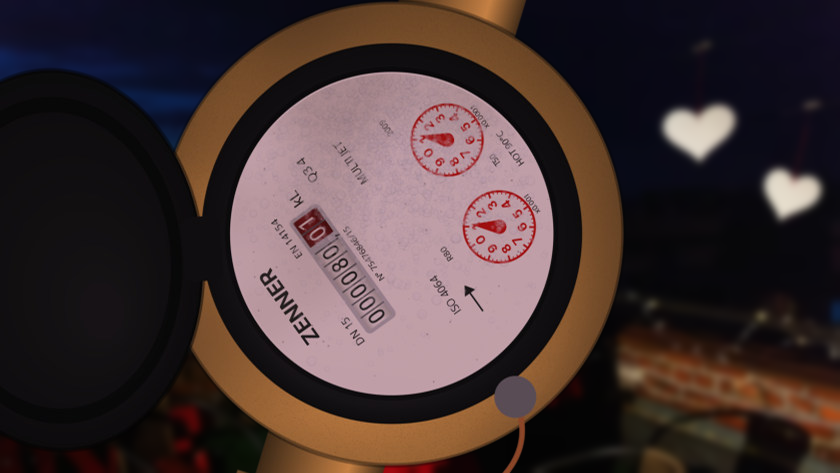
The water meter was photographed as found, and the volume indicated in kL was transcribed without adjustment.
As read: 80.0111 kL
